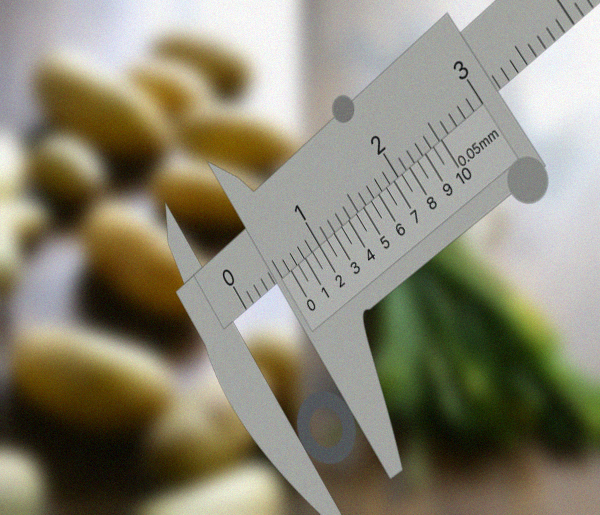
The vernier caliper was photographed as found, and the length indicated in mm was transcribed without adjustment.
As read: 6.2 mm
